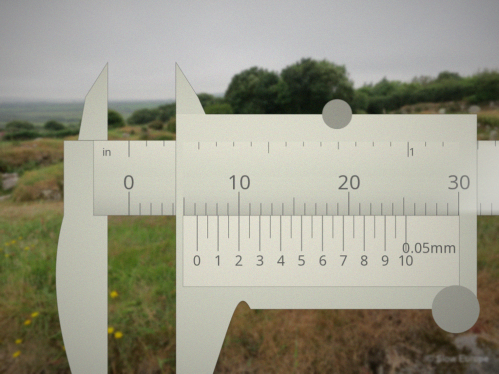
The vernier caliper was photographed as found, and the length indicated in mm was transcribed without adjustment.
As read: 6.2 mm
